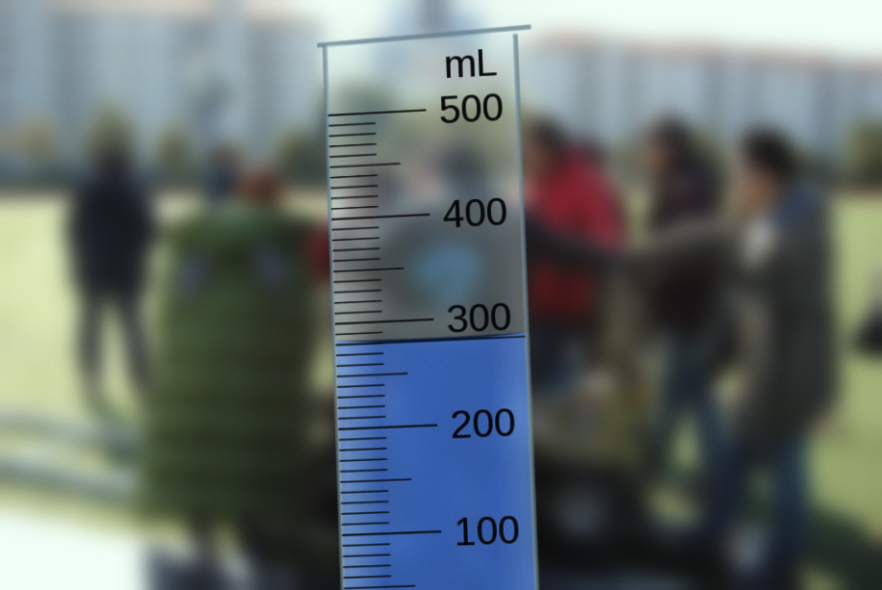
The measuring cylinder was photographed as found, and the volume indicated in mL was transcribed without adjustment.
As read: 280 mL
